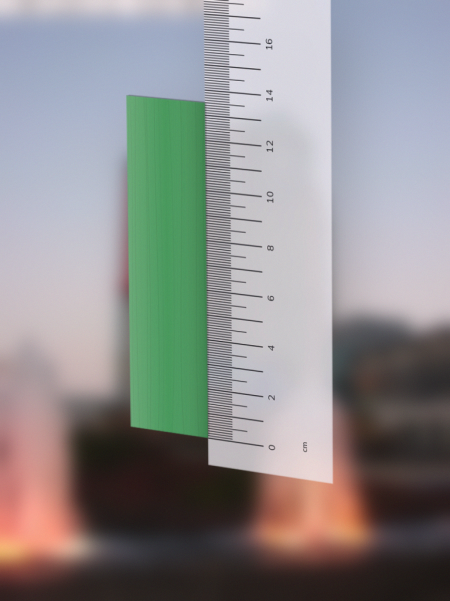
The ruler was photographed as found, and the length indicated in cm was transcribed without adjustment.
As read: 13.5 cm
